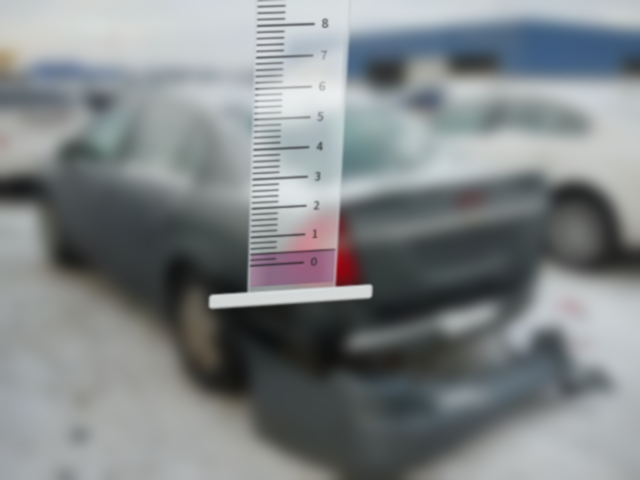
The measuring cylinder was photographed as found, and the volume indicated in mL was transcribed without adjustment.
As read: 0.4 mL
